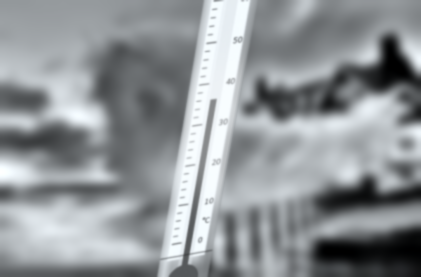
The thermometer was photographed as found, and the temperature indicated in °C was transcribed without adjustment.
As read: 36 °C
